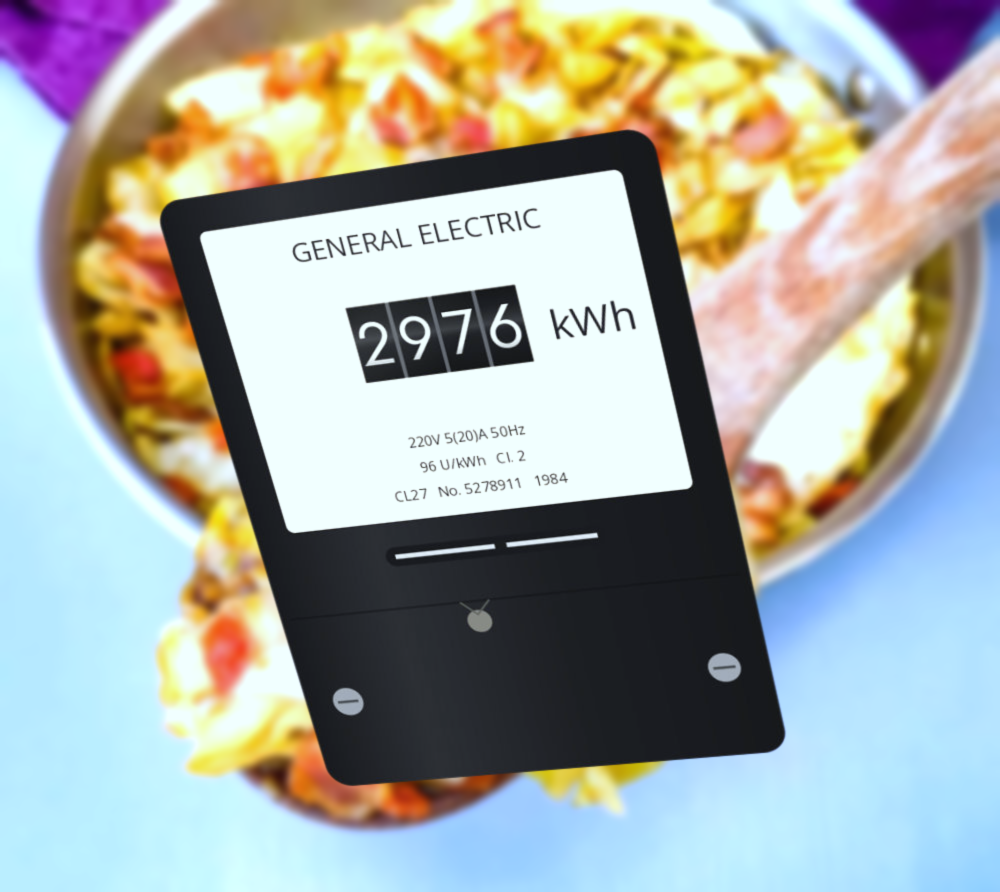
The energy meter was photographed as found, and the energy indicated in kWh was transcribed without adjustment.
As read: 2976 kWh
